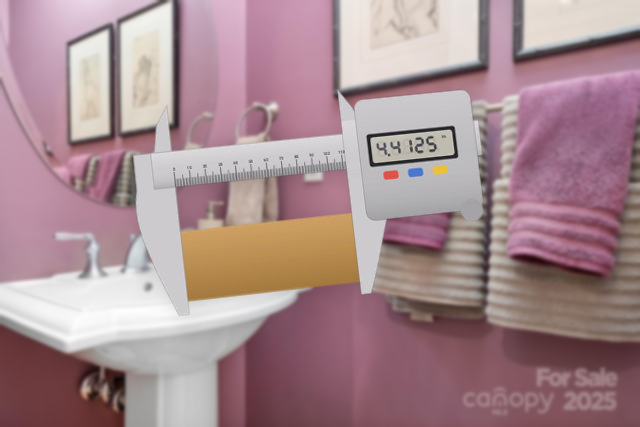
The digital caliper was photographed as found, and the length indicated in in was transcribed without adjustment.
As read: 4.4125 in
